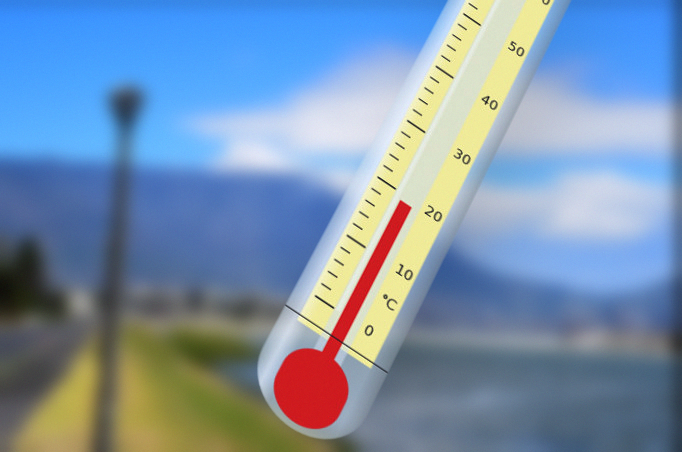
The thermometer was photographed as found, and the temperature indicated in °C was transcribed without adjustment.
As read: 19 °C
